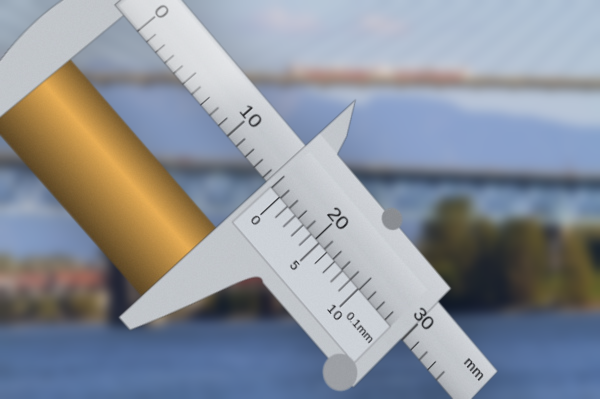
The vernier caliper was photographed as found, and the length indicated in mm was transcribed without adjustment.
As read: 15.9 mm
